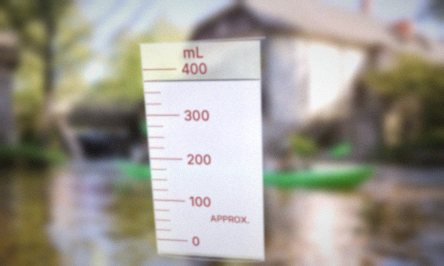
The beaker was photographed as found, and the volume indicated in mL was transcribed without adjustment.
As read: 375 mL
